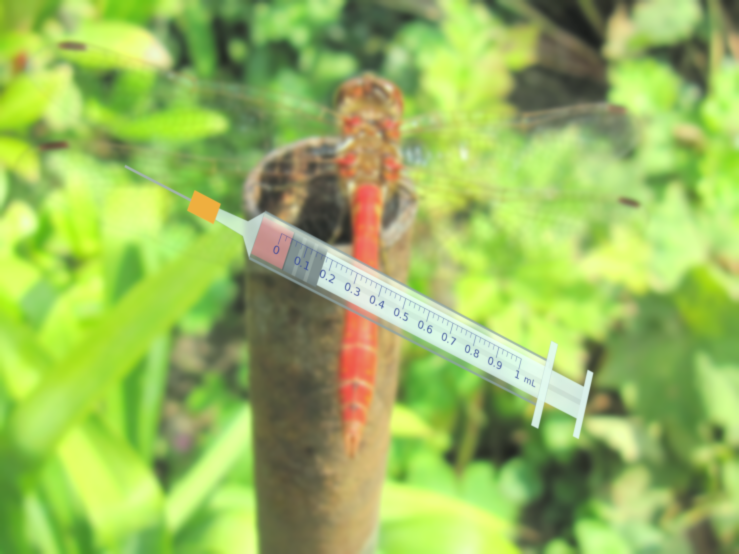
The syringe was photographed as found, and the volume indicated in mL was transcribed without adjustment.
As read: 0.04 mL
